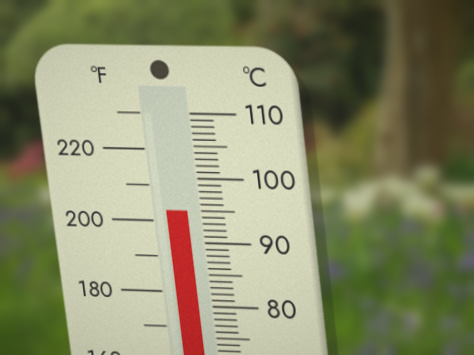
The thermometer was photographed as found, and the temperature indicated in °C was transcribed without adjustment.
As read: 95 °C
